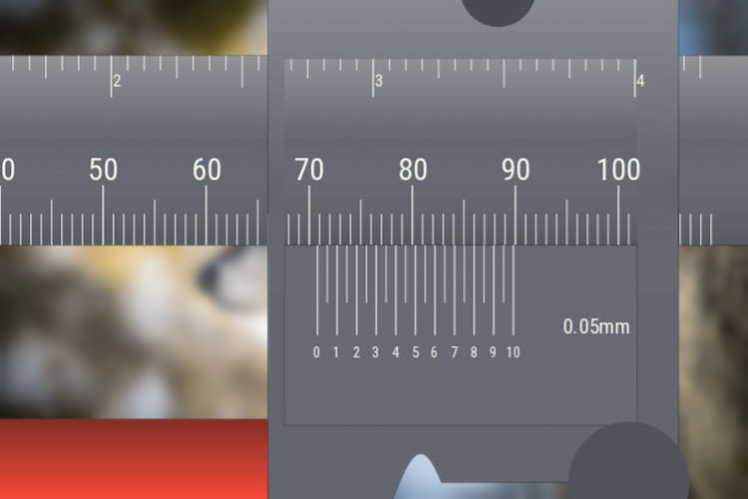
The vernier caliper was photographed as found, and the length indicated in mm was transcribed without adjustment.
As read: 70.8 mm
